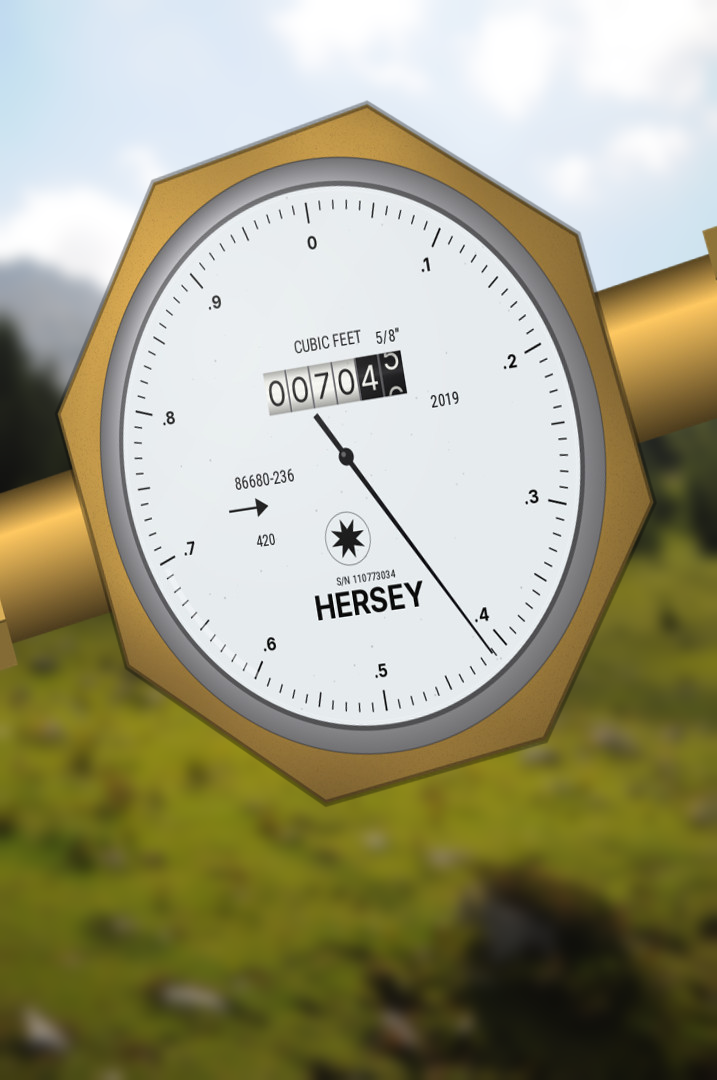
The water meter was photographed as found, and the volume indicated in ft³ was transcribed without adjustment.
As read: 7045.41 ft³
